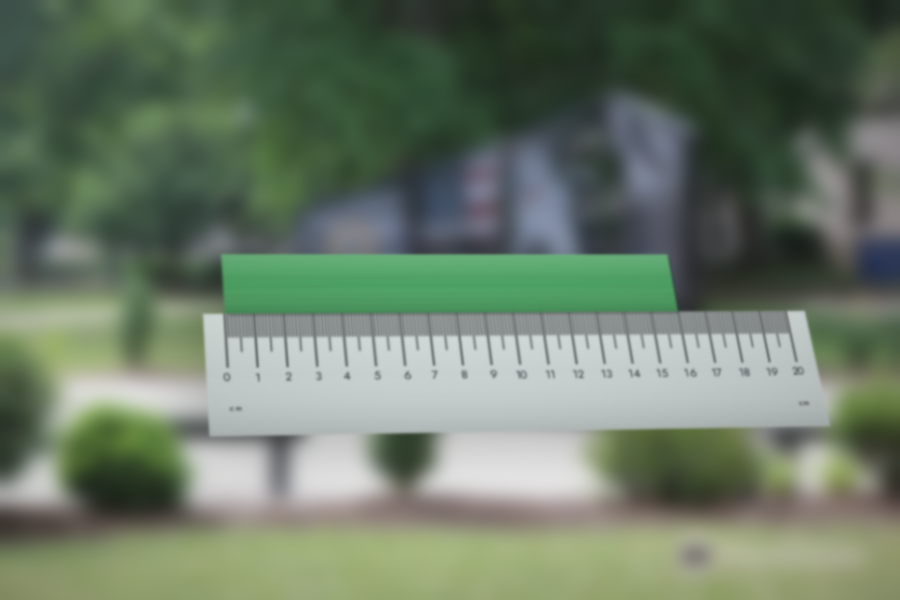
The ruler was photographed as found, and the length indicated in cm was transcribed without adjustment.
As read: 16 cm
